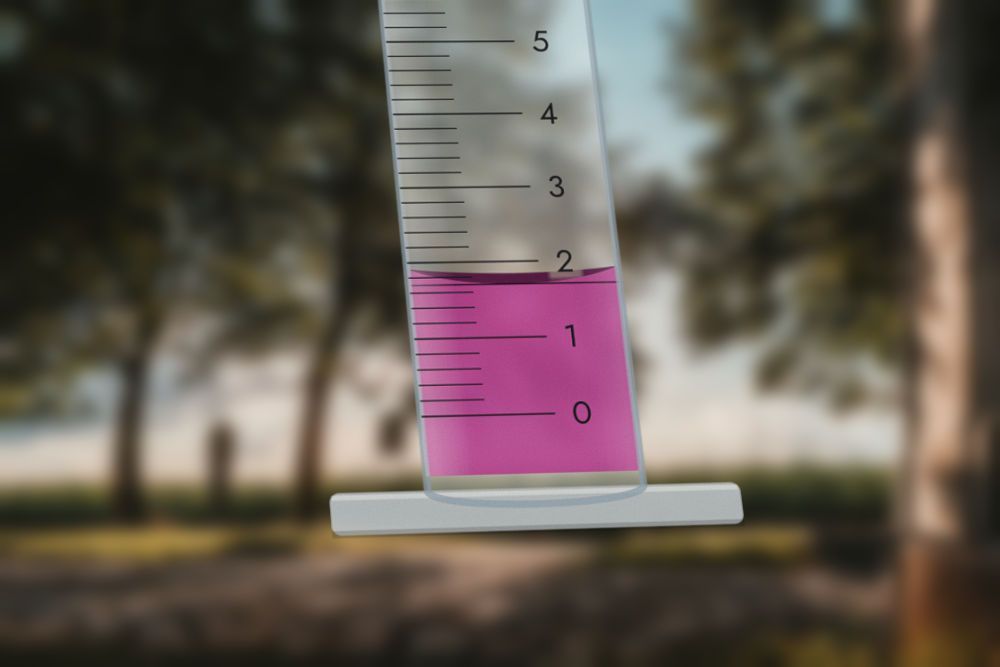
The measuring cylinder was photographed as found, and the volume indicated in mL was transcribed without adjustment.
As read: 1.7 mL
